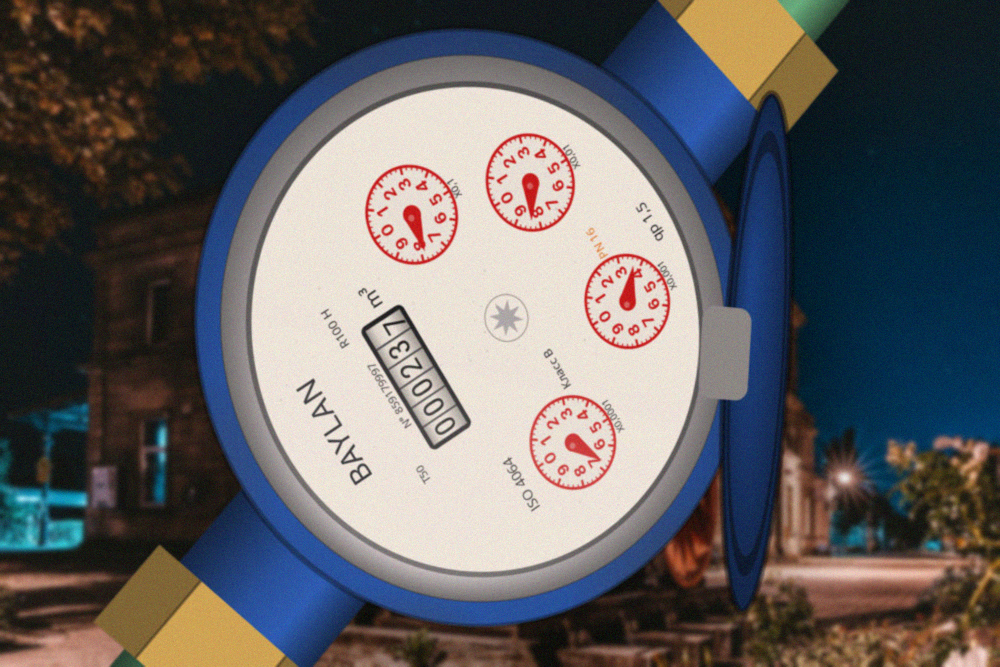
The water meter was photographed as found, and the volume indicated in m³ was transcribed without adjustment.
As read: 236.7836 m³
